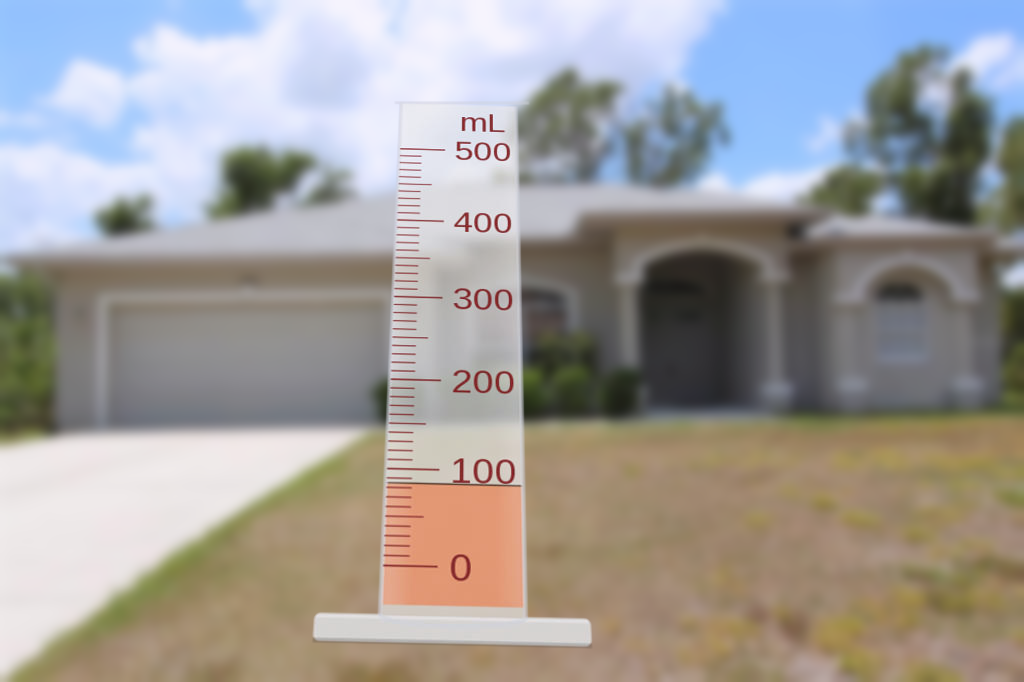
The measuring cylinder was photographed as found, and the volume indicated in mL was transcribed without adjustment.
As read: 85 mL
